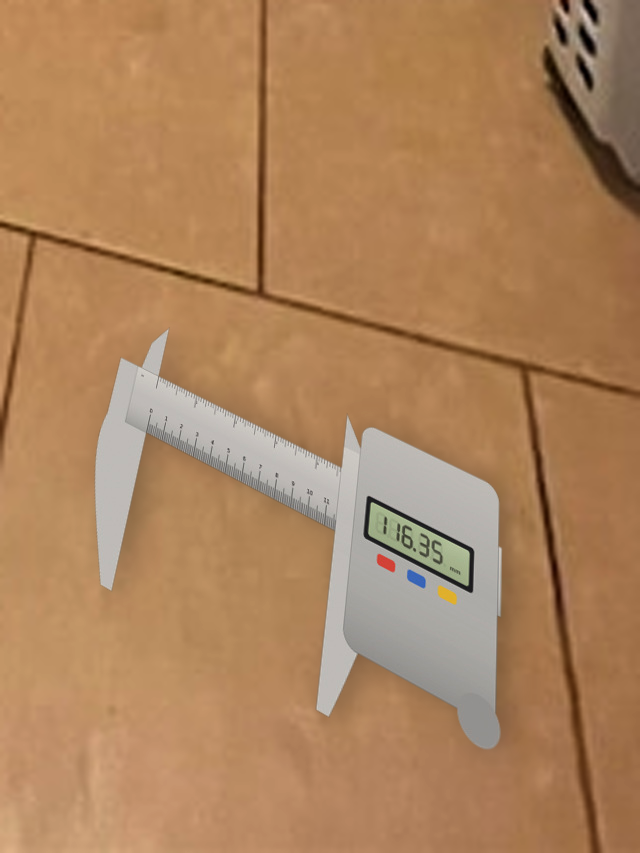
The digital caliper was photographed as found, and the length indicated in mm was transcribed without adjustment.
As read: 116.35 mm
